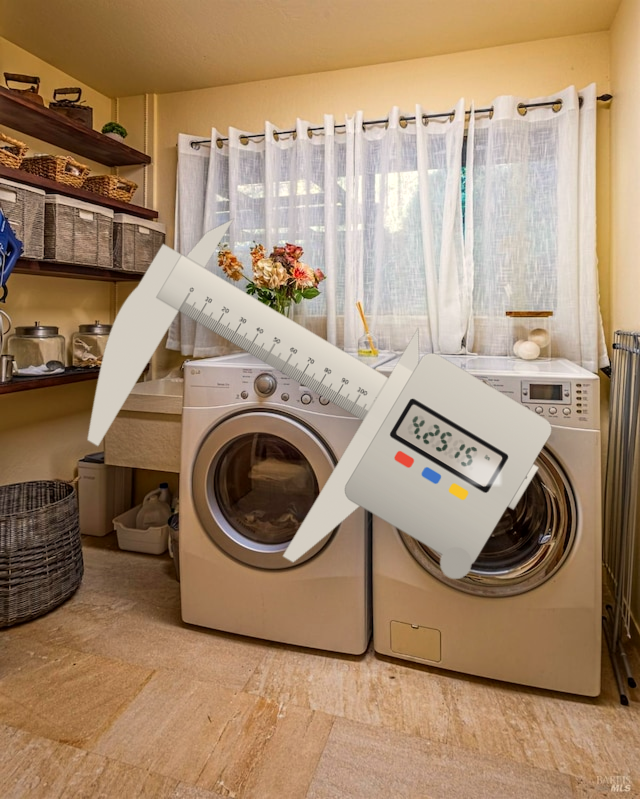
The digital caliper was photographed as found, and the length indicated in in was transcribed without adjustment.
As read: 4.2515 in
